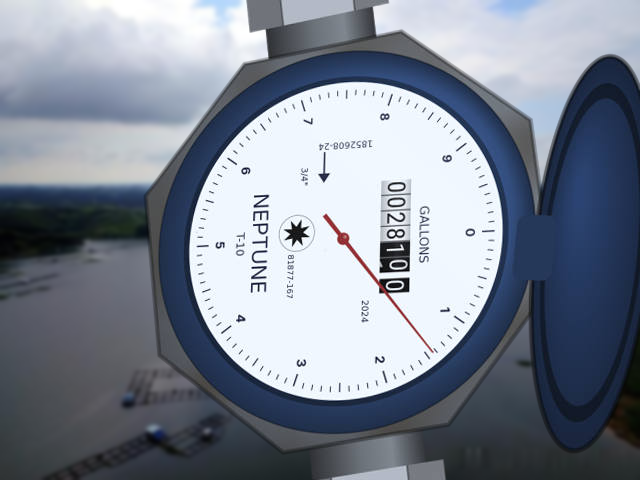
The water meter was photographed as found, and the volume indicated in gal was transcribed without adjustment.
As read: 28101.4 gal
